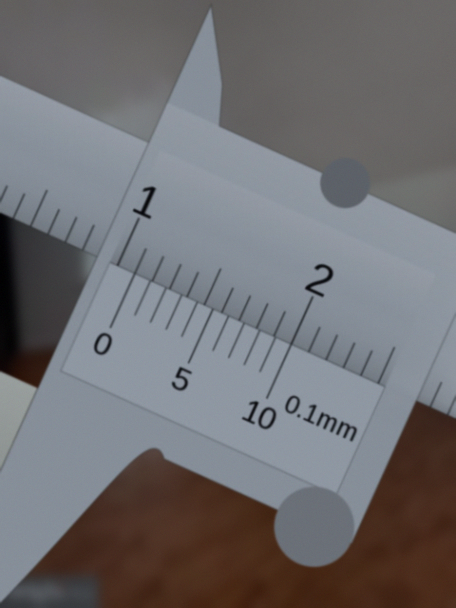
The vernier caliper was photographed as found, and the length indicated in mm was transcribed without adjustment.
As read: 11.0 mm
